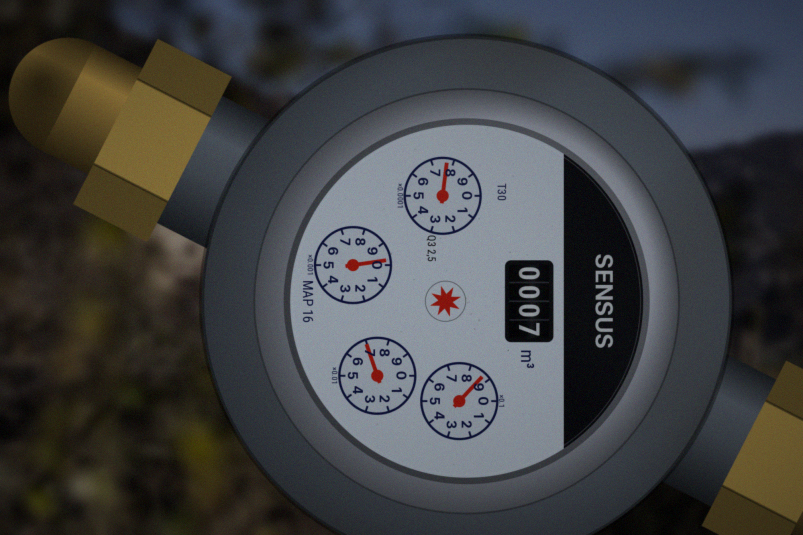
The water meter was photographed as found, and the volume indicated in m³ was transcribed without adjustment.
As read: 7.8697 m³
